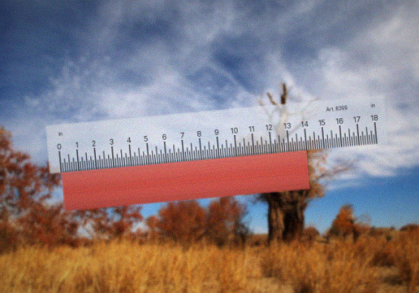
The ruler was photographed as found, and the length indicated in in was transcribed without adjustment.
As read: 14 in
